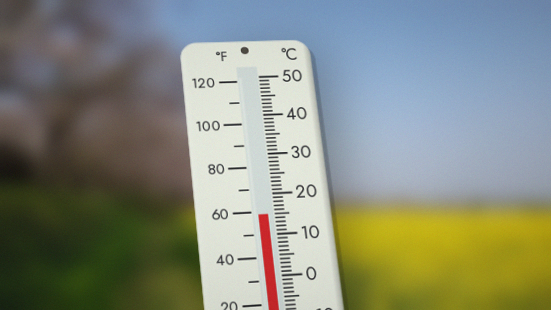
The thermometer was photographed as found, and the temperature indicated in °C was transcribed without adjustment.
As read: 15 °C
